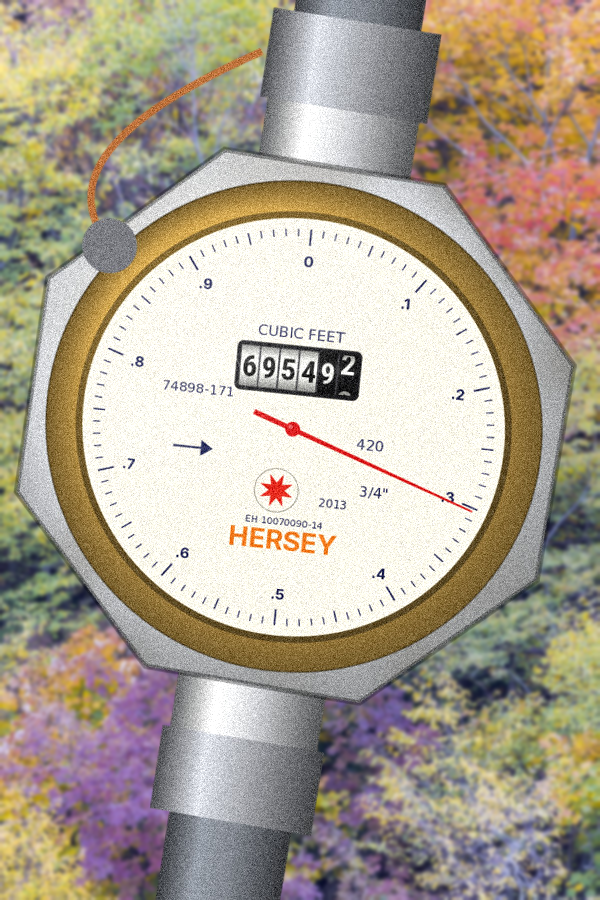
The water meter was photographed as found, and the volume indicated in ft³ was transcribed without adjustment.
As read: 695492.30 ft³
